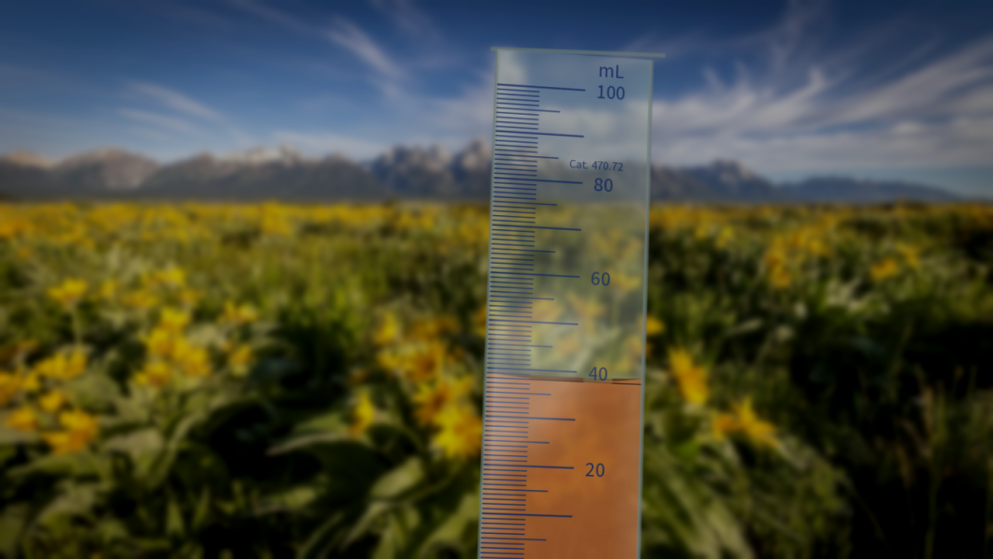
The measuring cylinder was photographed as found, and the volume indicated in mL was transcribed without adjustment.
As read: 38 mL
